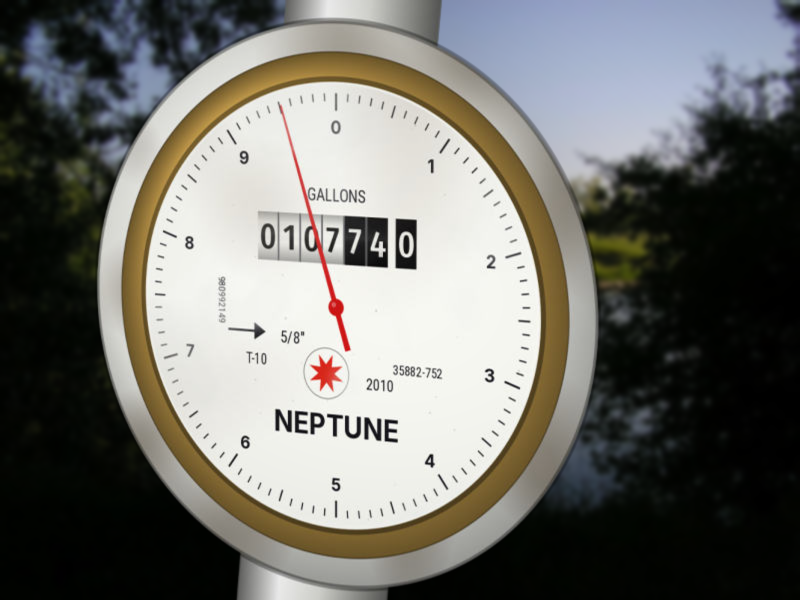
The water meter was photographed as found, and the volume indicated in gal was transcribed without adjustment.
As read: 107739.5 gal
